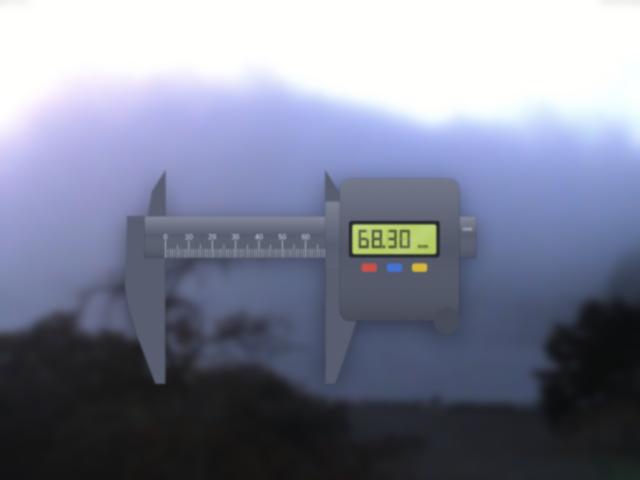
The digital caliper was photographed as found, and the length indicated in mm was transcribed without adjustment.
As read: 68.30 mm
